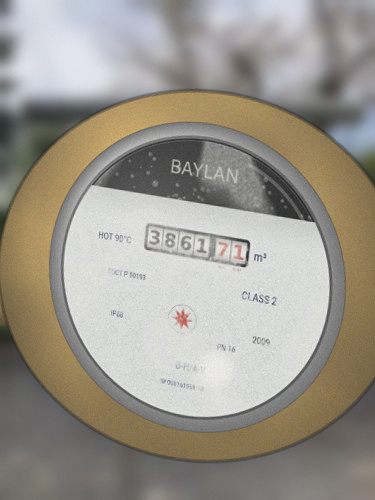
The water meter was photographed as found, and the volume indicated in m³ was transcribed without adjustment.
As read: 3861.71 m³
